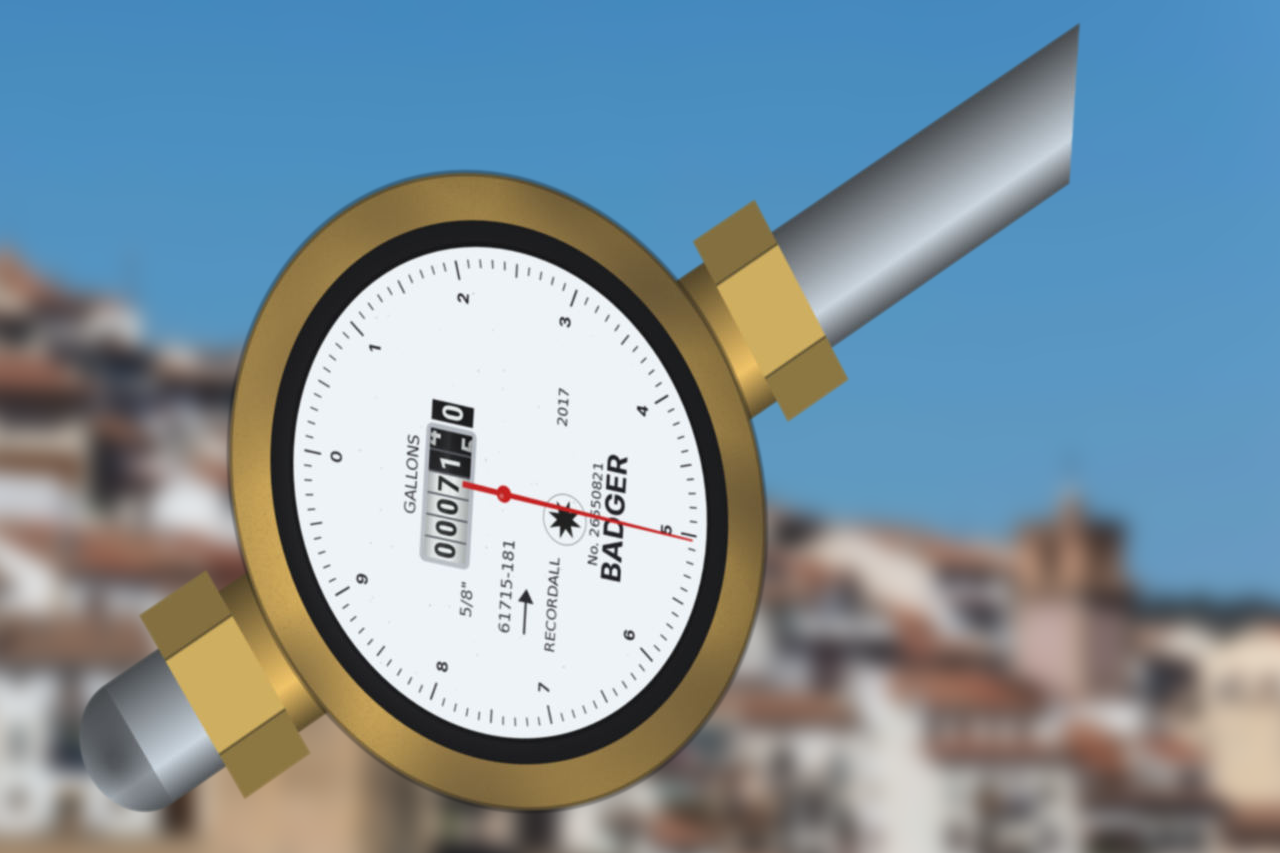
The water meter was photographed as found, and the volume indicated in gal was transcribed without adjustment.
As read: 7145.0 gal
